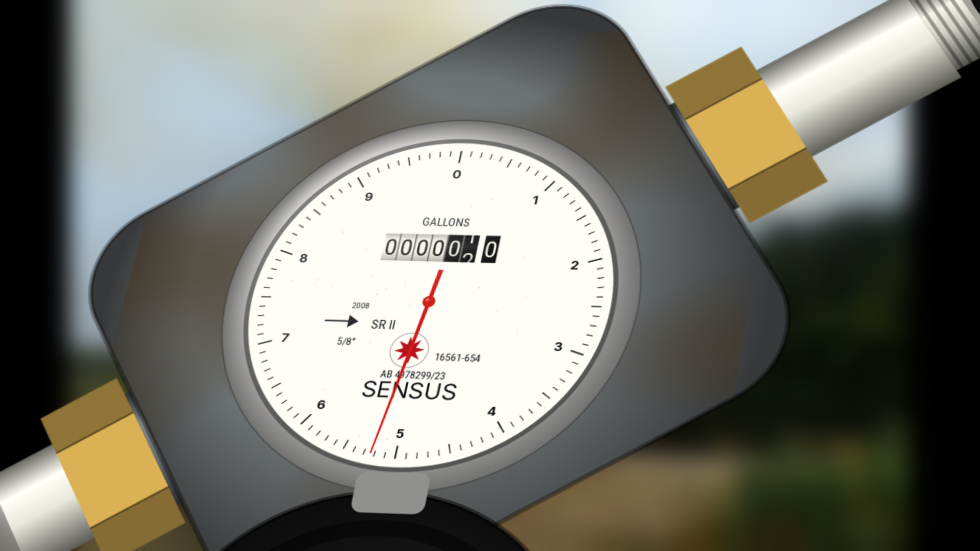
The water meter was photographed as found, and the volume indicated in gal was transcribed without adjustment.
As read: 15.2 gal
